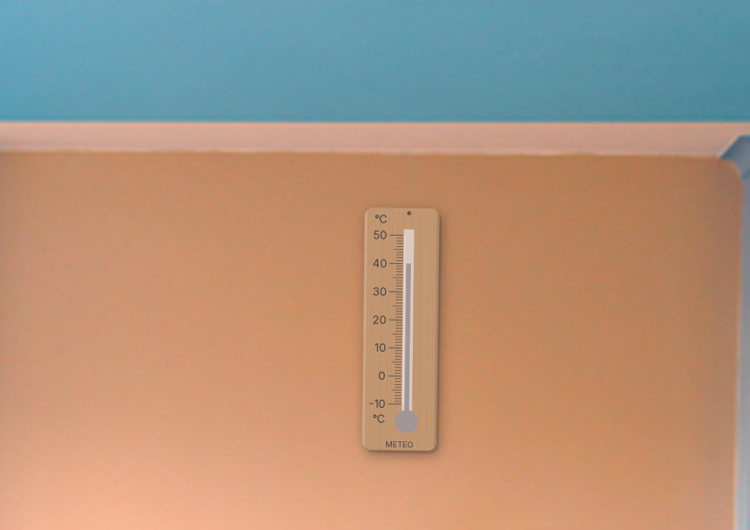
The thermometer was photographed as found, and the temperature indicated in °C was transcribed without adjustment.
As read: 40 °C
